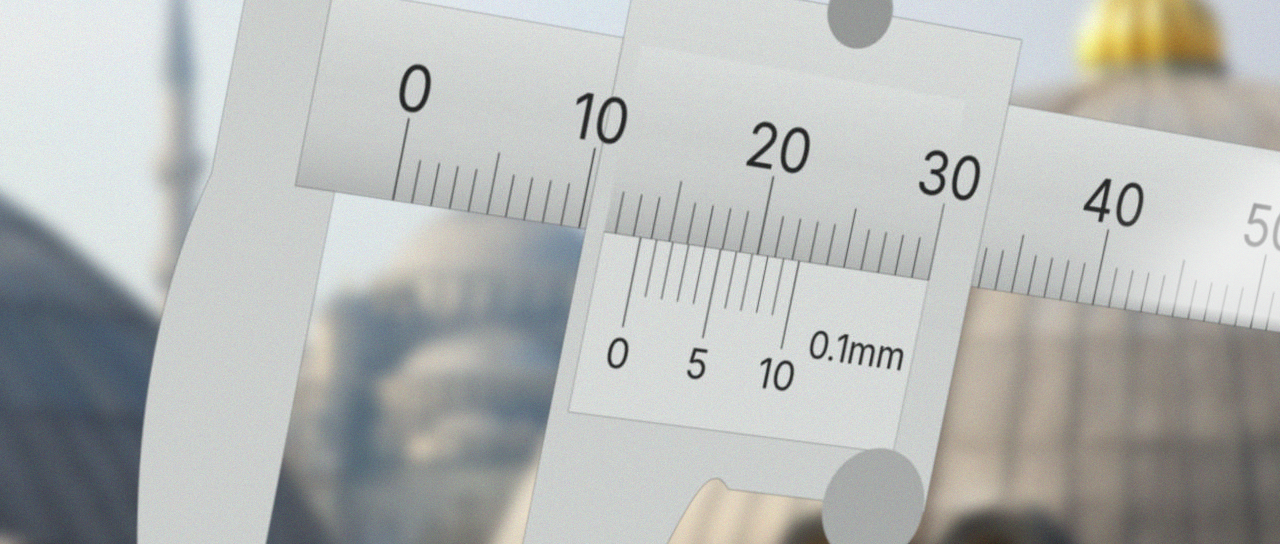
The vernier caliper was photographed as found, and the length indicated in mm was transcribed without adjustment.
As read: 13.4 mm
